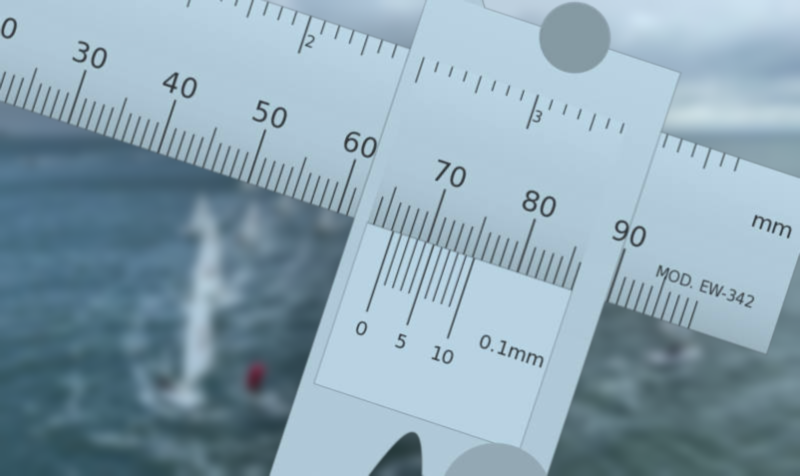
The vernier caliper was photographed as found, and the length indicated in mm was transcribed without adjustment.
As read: 66.2 mm
